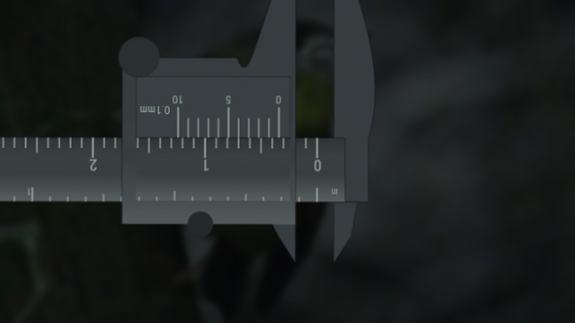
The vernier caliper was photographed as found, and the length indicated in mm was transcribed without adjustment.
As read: 3.4 mm
